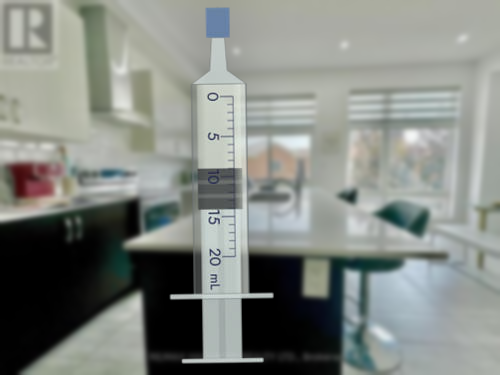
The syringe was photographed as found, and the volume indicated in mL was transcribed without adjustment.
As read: 9 mL
